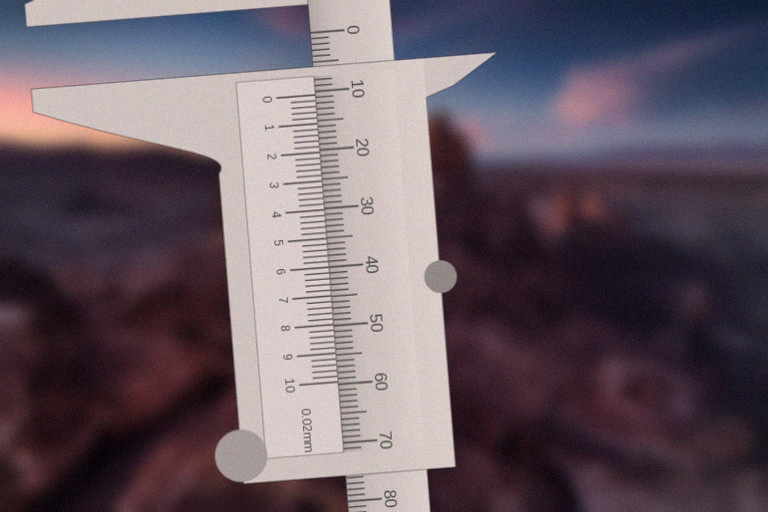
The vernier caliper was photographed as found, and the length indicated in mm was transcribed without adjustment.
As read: 10.6 mm
